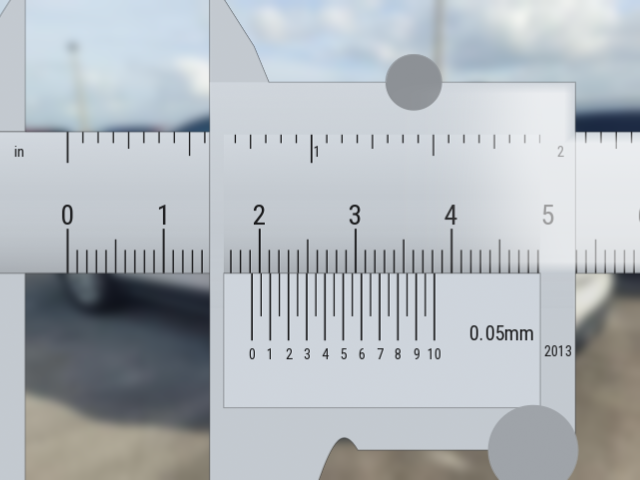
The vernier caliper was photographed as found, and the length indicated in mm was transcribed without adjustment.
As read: 19.2 mm
